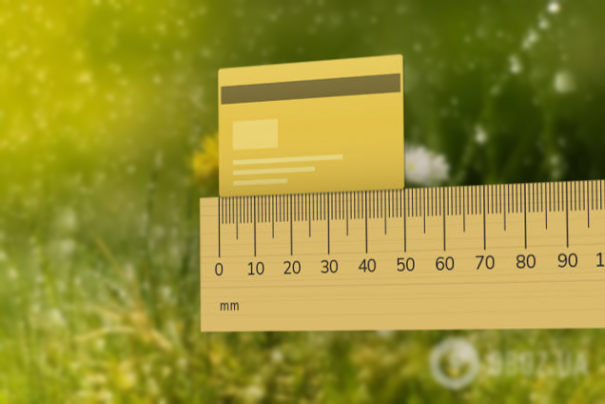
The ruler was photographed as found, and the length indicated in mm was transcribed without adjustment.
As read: 50 mm
